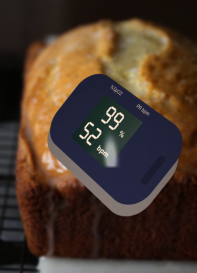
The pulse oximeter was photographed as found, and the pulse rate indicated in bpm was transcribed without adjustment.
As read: 52 bpm
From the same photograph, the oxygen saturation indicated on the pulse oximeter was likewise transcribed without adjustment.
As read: 99 %
